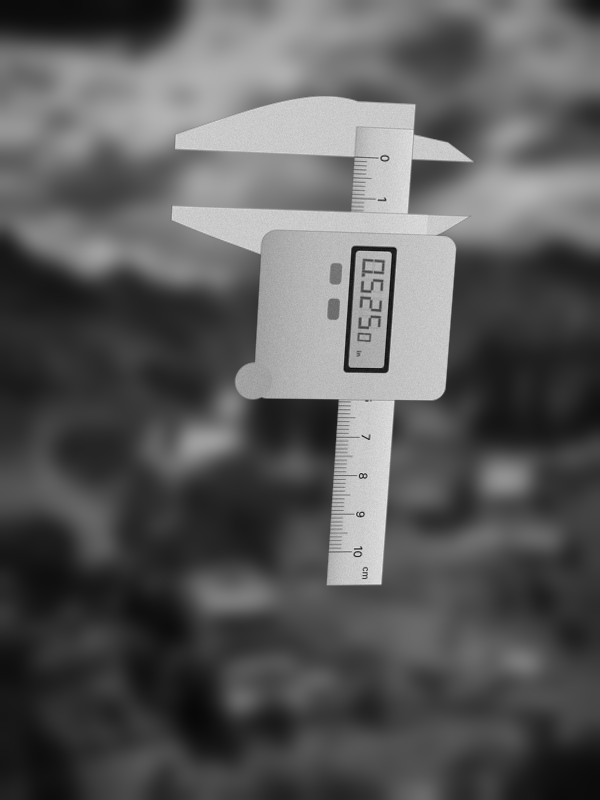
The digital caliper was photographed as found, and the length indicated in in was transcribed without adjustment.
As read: 0.5250 in
